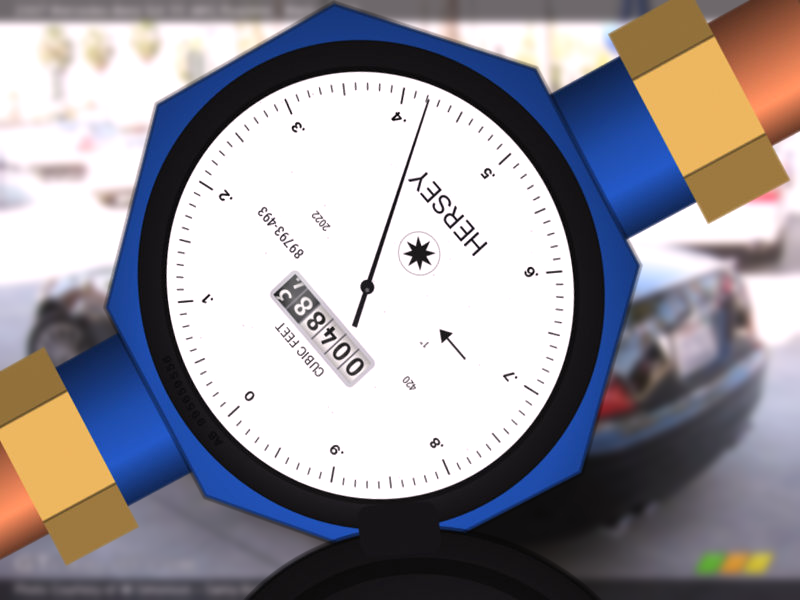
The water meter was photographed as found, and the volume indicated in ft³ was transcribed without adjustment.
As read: 4883.42 ft³
